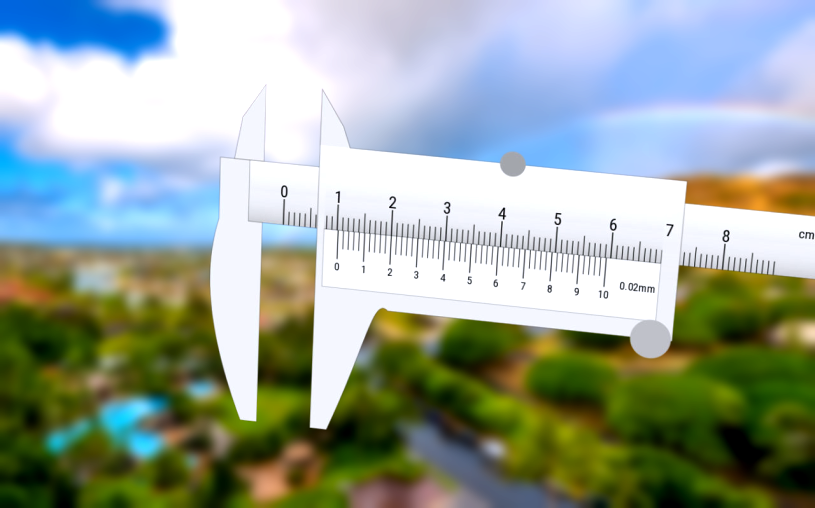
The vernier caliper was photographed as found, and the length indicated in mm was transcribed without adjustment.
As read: 10.2 mm
